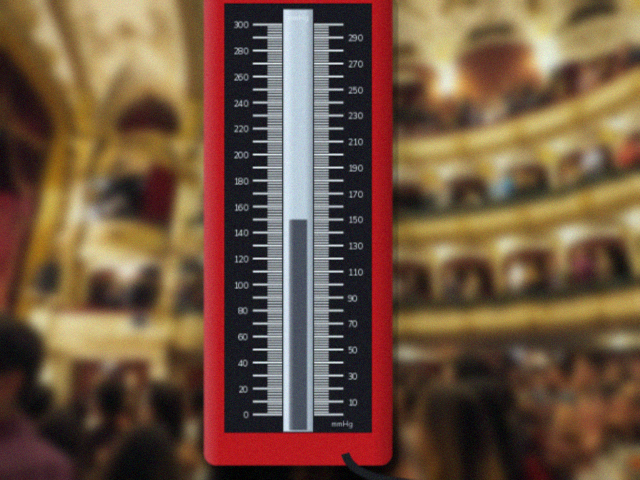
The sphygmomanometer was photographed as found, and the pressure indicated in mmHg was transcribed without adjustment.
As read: 150 mmHg
